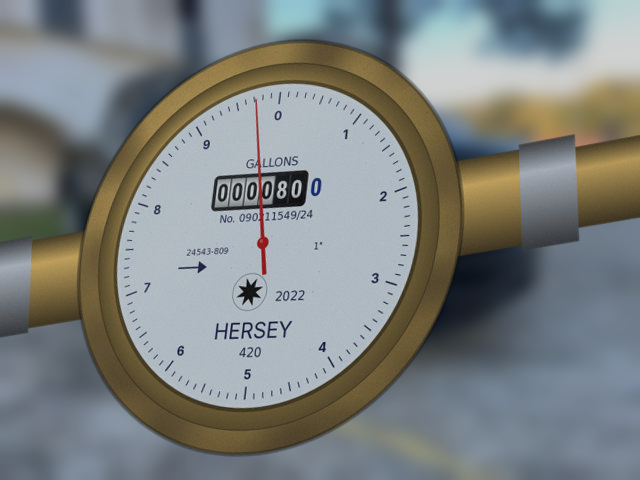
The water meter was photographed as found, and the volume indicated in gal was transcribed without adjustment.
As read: 799.7 gal
